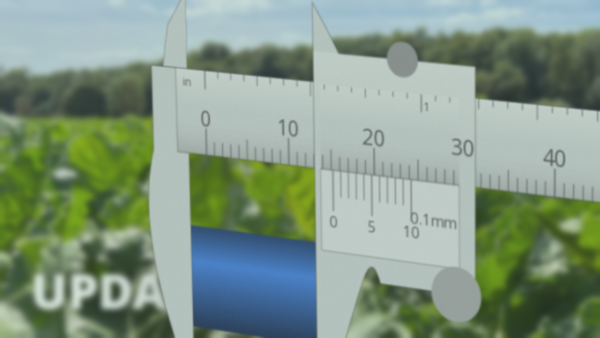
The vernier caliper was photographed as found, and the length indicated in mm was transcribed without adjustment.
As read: 15.2 mm
